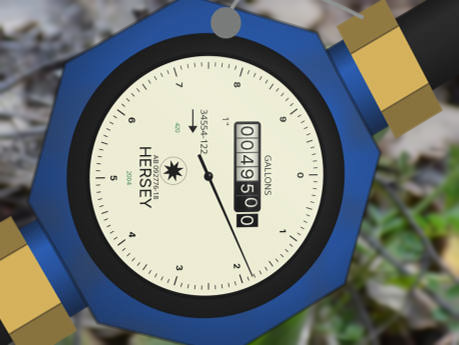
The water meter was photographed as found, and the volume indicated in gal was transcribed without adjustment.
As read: 49501.8 gal
